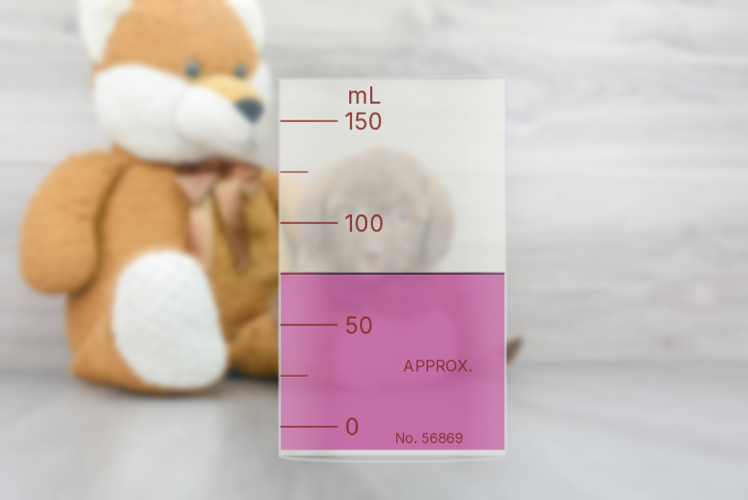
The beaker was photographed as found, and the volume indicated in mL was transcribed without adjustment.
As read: 75 mL
